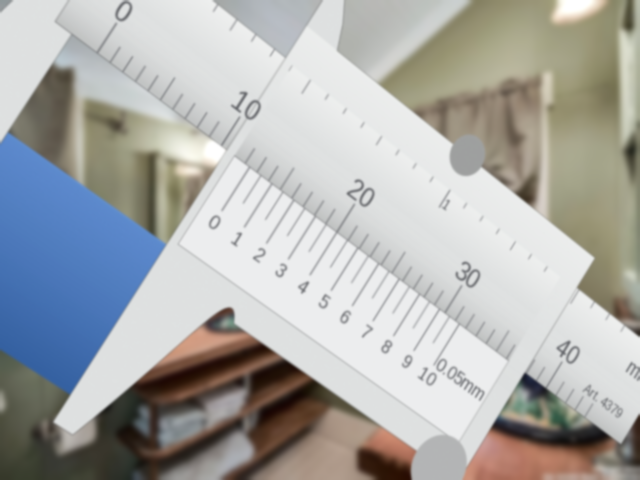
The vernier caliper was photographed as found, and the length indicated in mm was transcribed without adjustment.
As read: 12.4 mm
